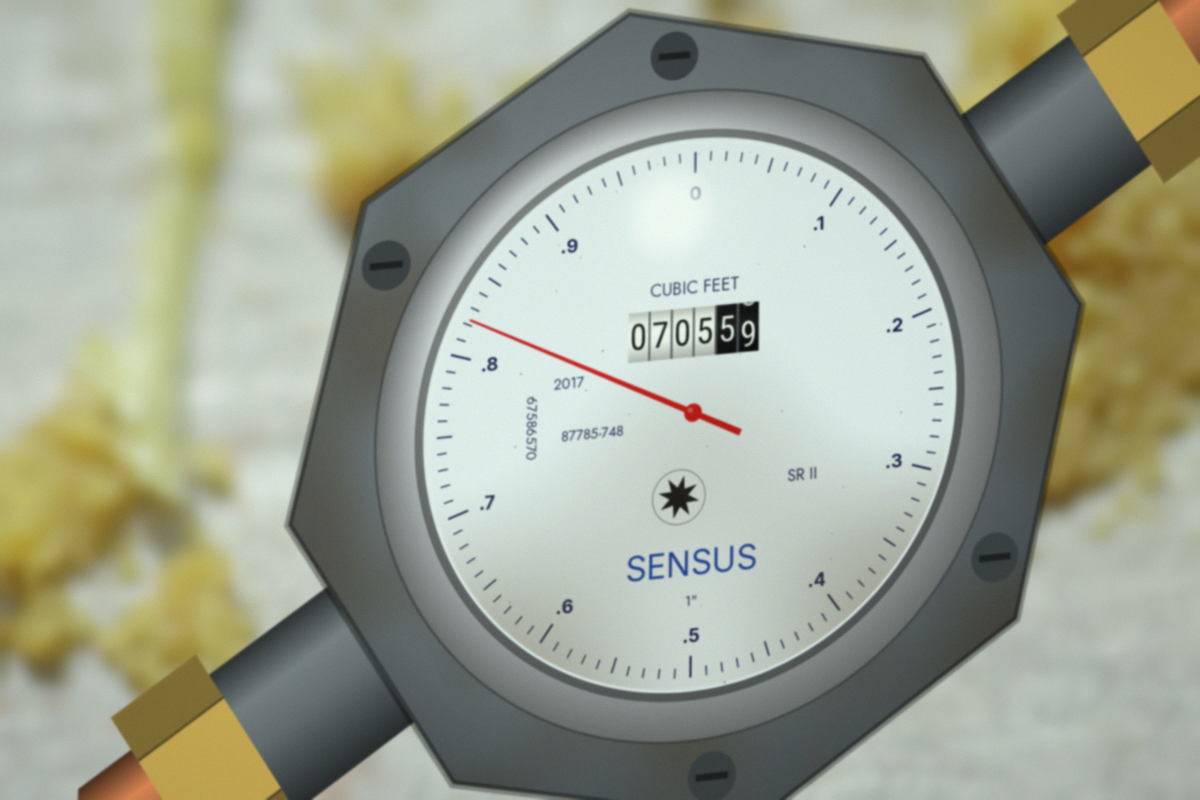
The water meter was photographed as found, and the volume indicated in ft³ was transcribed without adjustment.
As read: 70558.82 ft³
